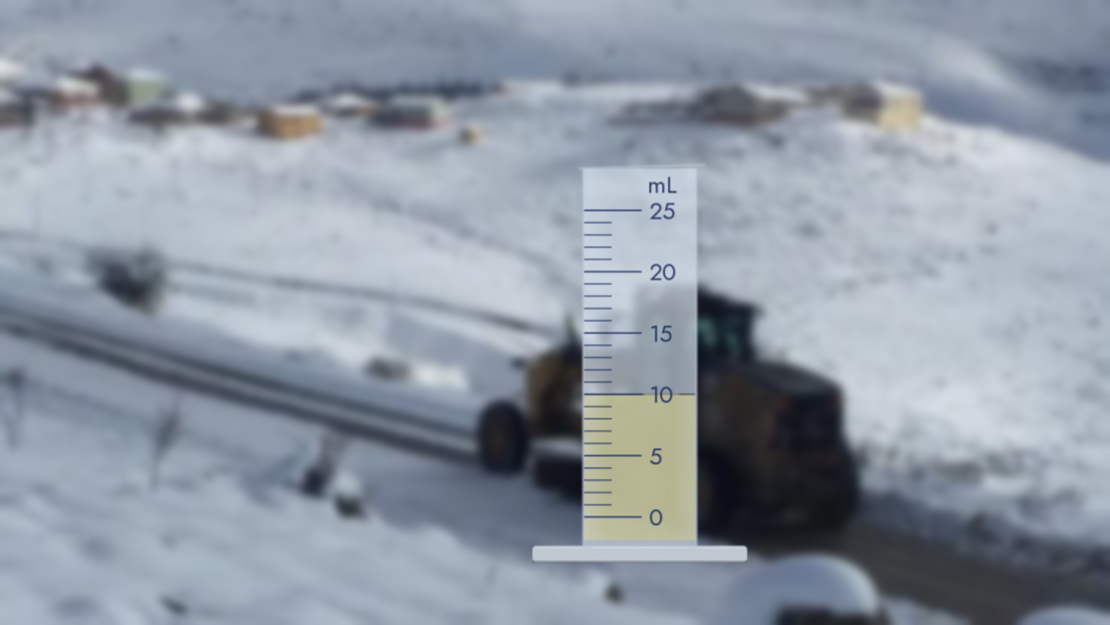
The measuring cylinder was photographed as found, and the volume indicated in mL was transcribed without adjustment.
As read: 10 mL
